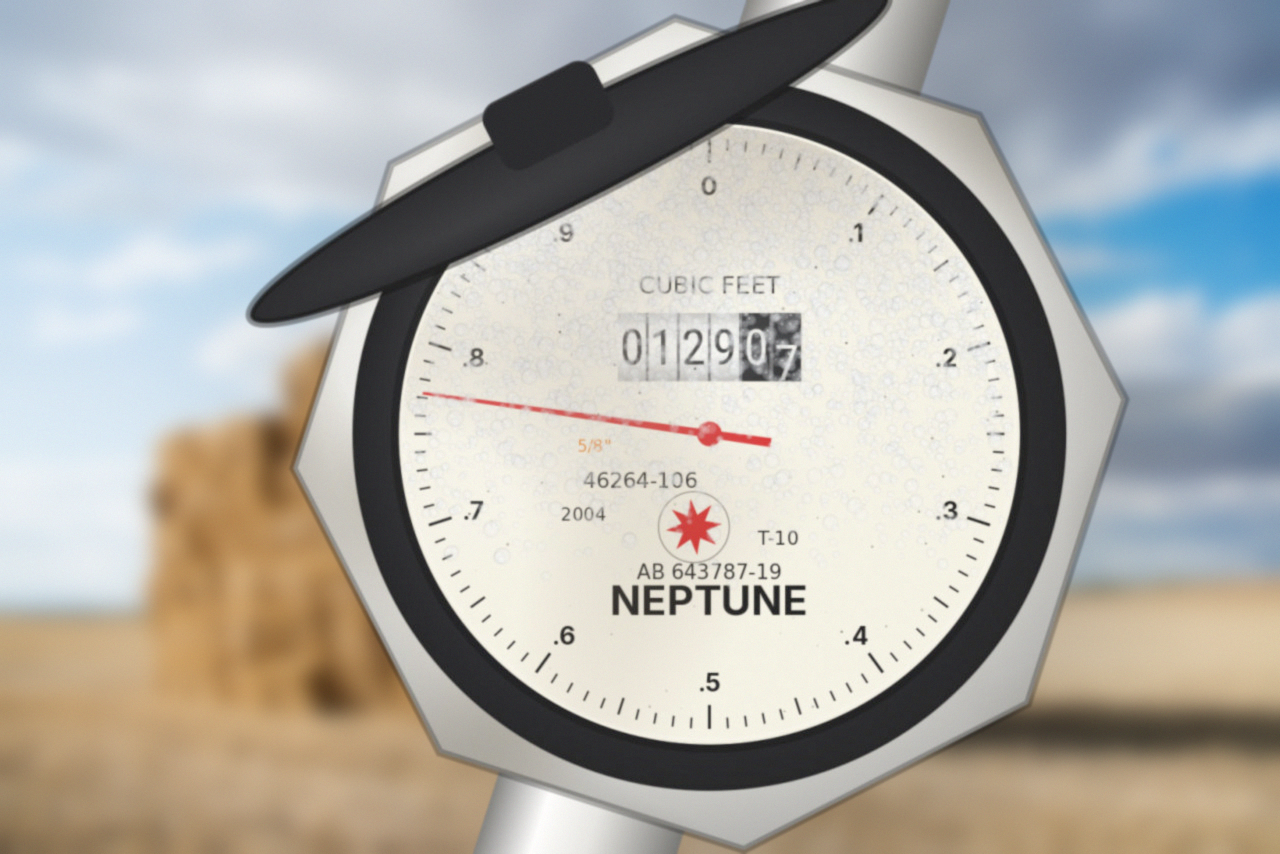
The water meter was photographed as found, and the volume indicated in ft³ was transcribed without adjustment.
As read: 12906.77 ft³
